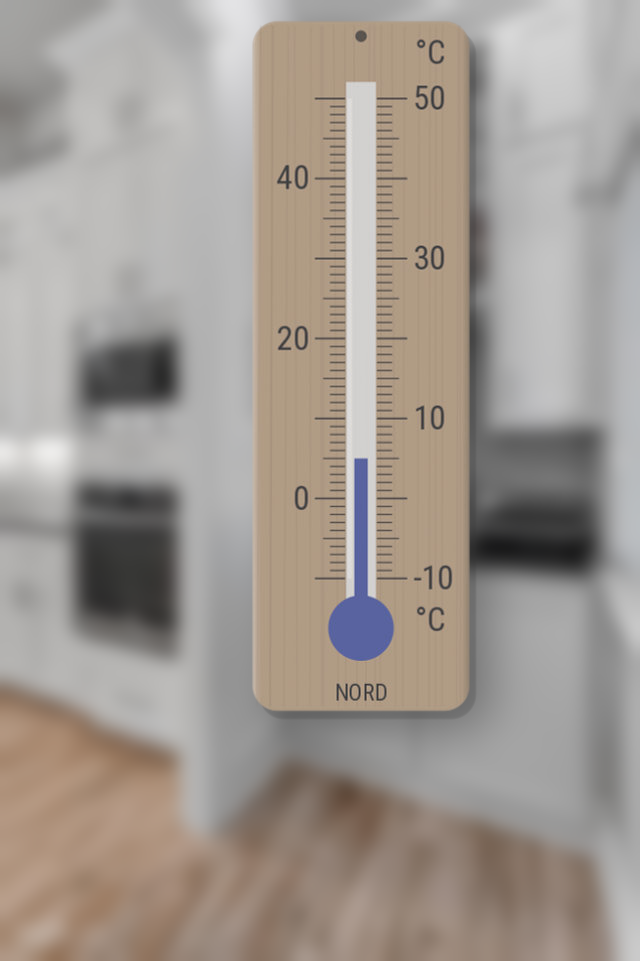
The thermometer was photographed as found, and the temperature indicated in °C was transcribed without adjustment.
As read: 5 °C
